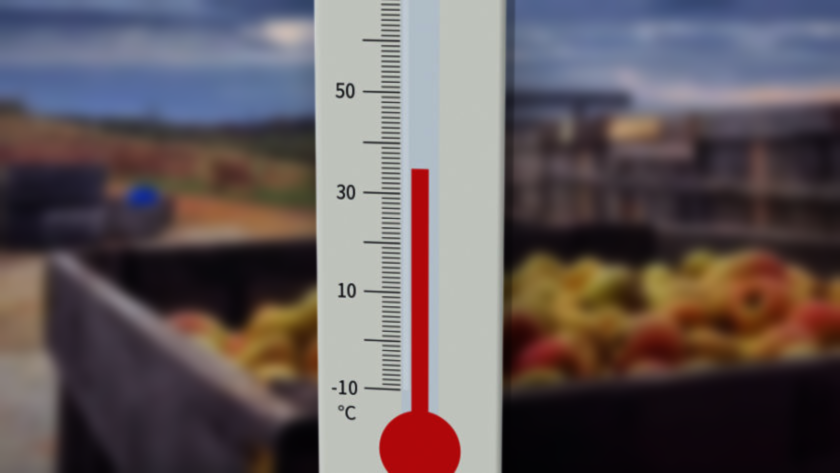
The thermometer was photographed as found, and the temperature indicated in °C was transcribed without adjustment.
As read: 35 °C
